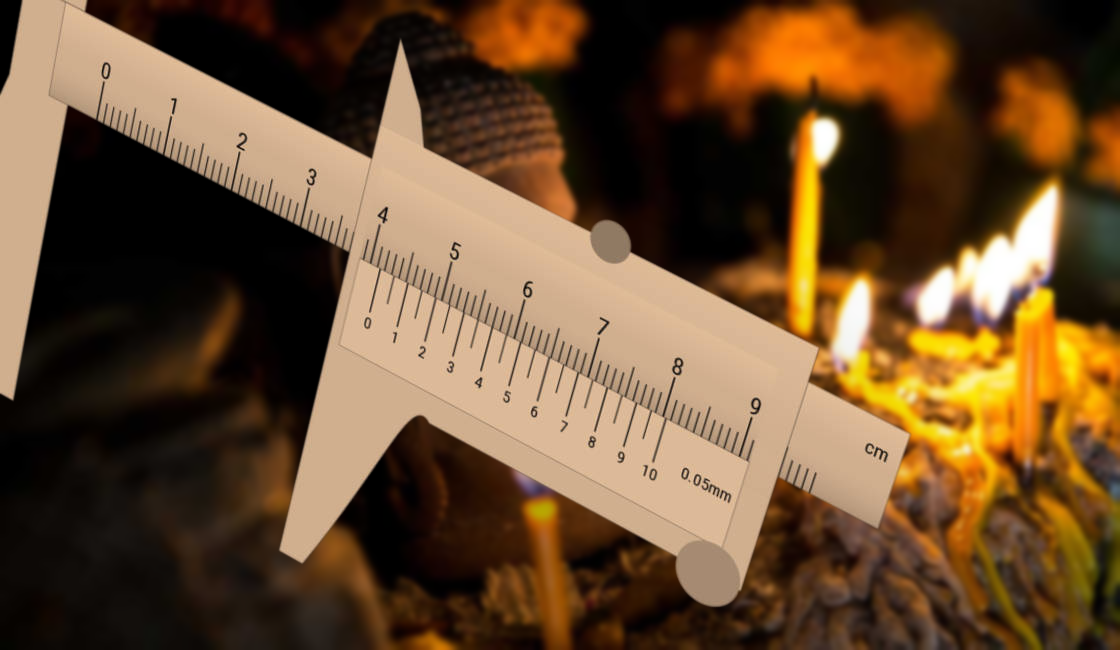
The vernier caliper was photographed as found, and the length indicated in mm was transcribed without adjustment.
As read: 41.4 mm
